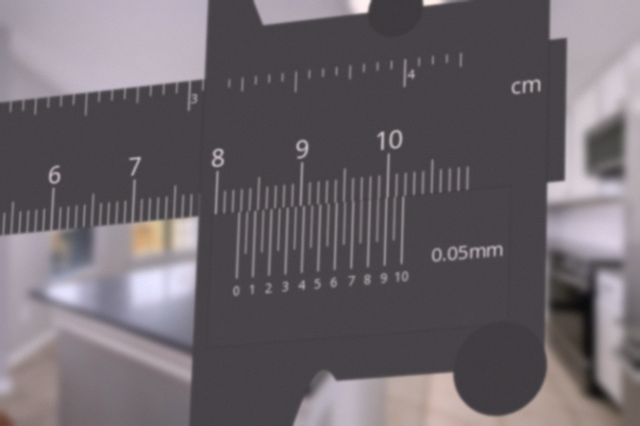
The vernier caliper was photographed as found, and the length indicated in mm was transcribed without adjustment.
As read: 82.8 mm
